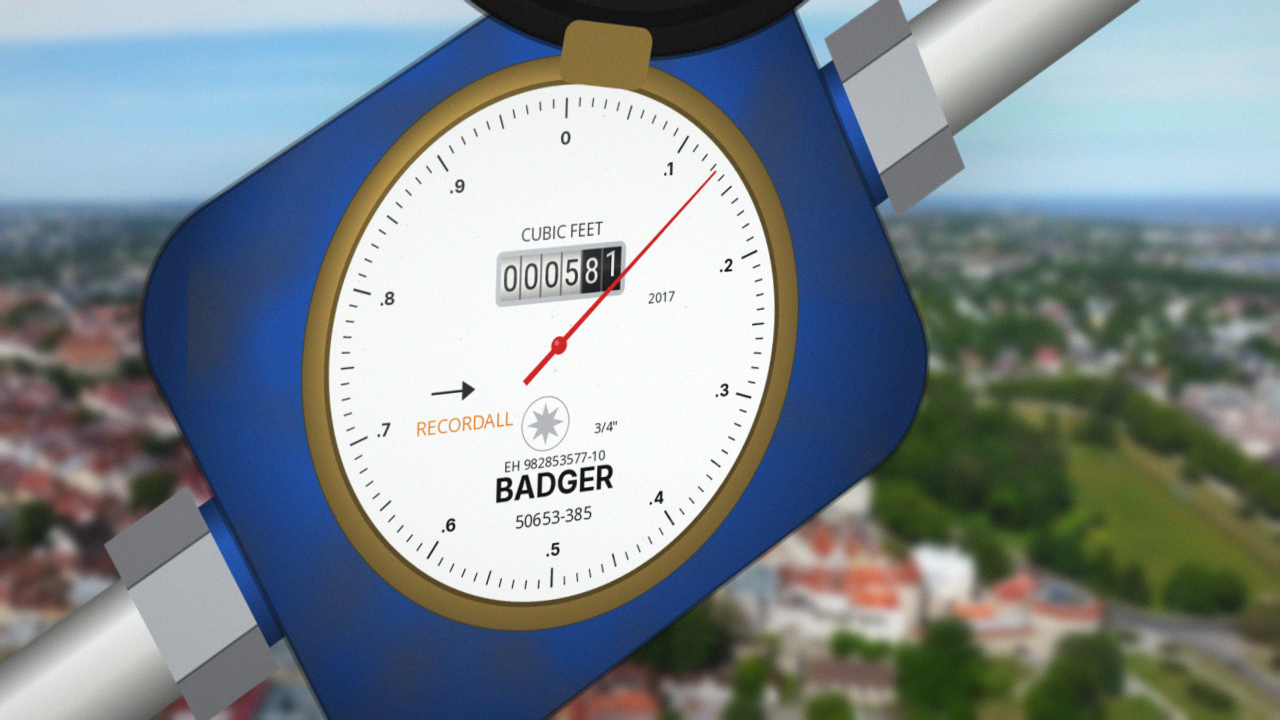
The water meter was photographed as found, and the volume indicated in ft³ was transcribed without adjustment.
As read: 581.13 ft³
